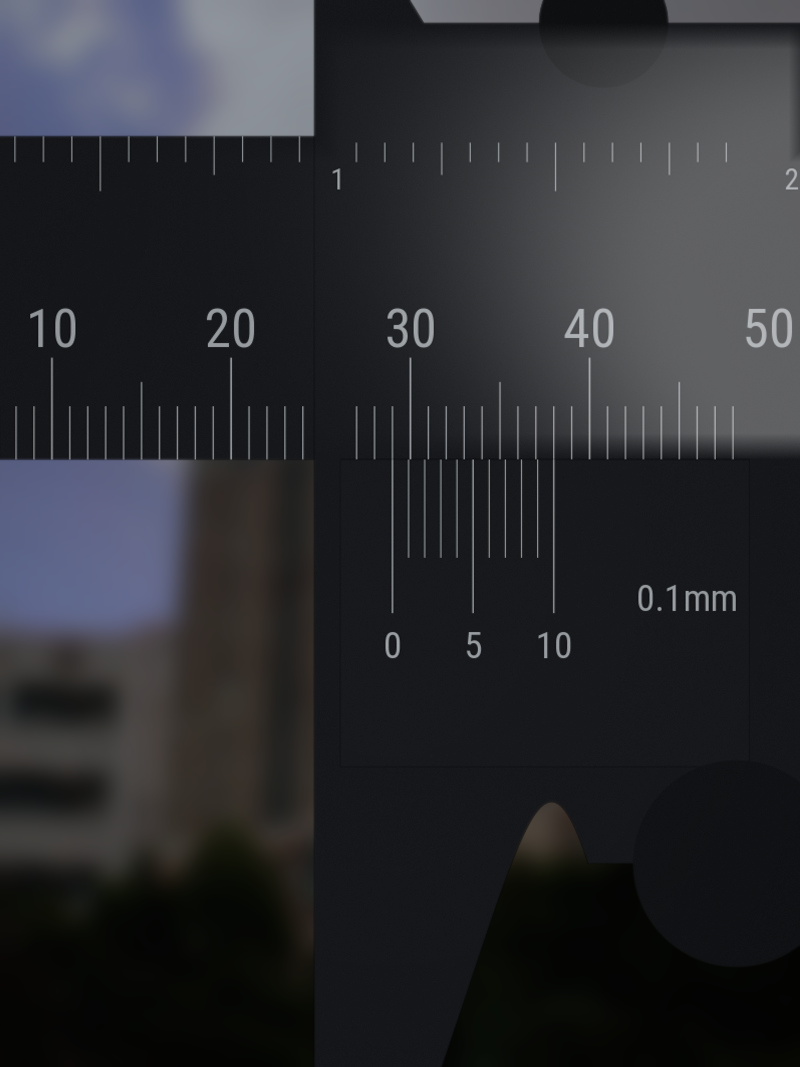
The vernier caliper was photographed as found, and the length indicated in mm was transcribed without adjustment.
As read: 29.0 mm
